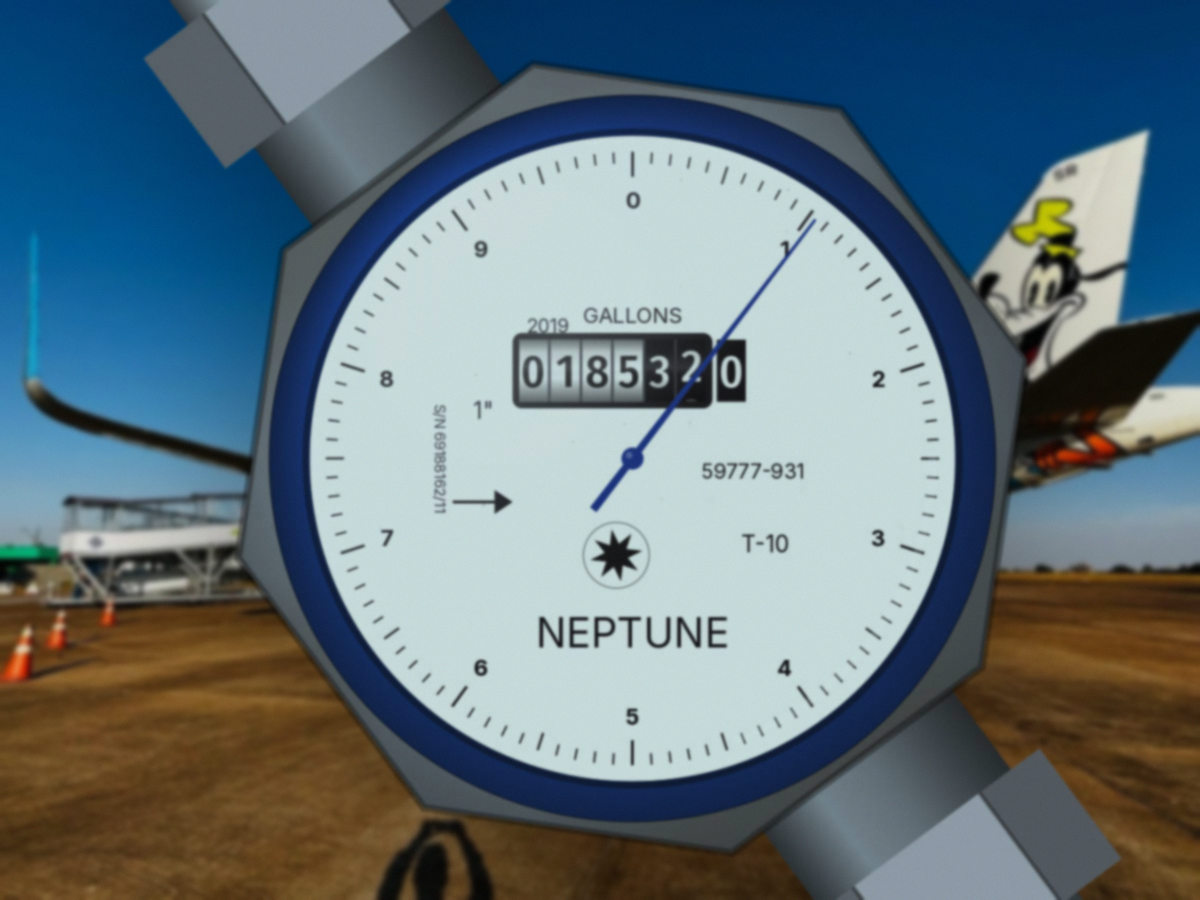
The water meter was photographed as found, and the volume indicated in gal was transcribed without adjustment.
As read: 185321.0 gal
